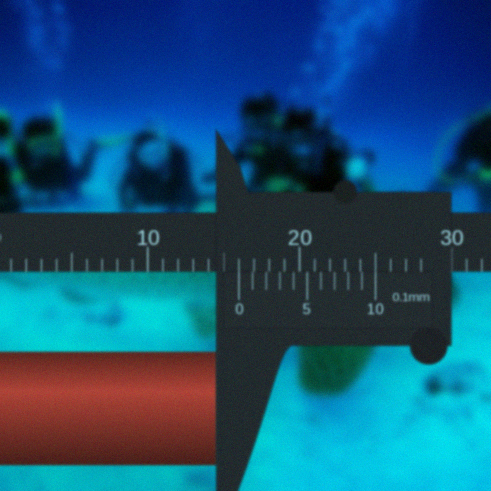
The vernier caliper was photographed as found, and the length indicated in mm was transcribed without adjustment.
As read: 16.0 mm
